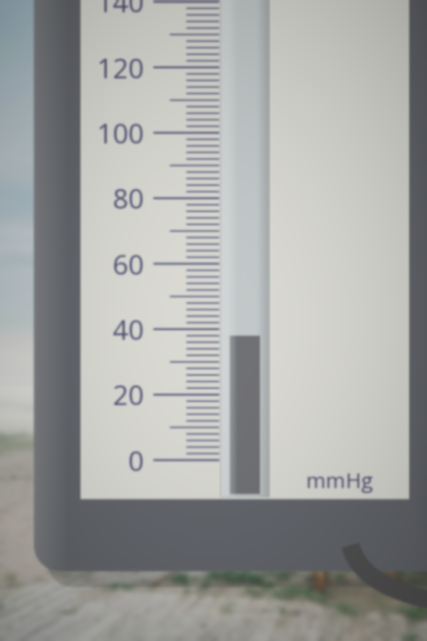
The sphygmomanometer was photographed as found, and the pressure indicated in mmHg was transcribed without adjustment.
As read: 38 mmHg
